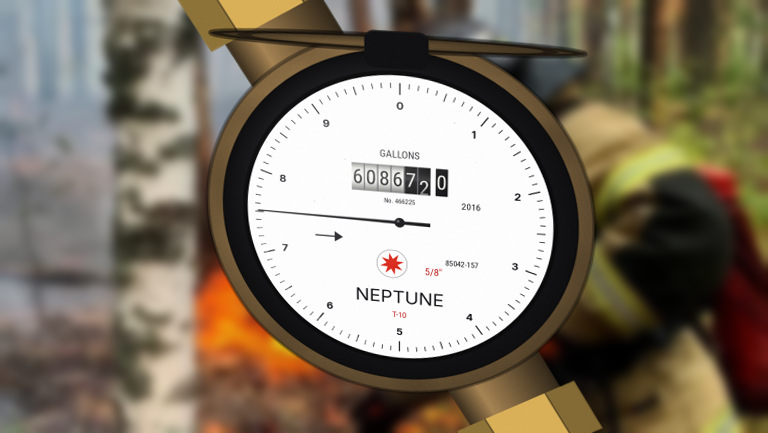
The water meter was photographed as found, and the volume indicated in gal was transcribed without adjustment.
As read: 6086717.5 gal
